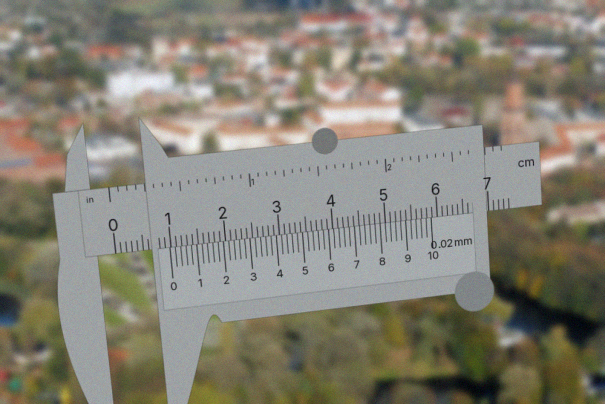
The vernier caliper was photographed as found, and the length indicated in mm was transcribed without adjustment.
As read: 9.8 mm
